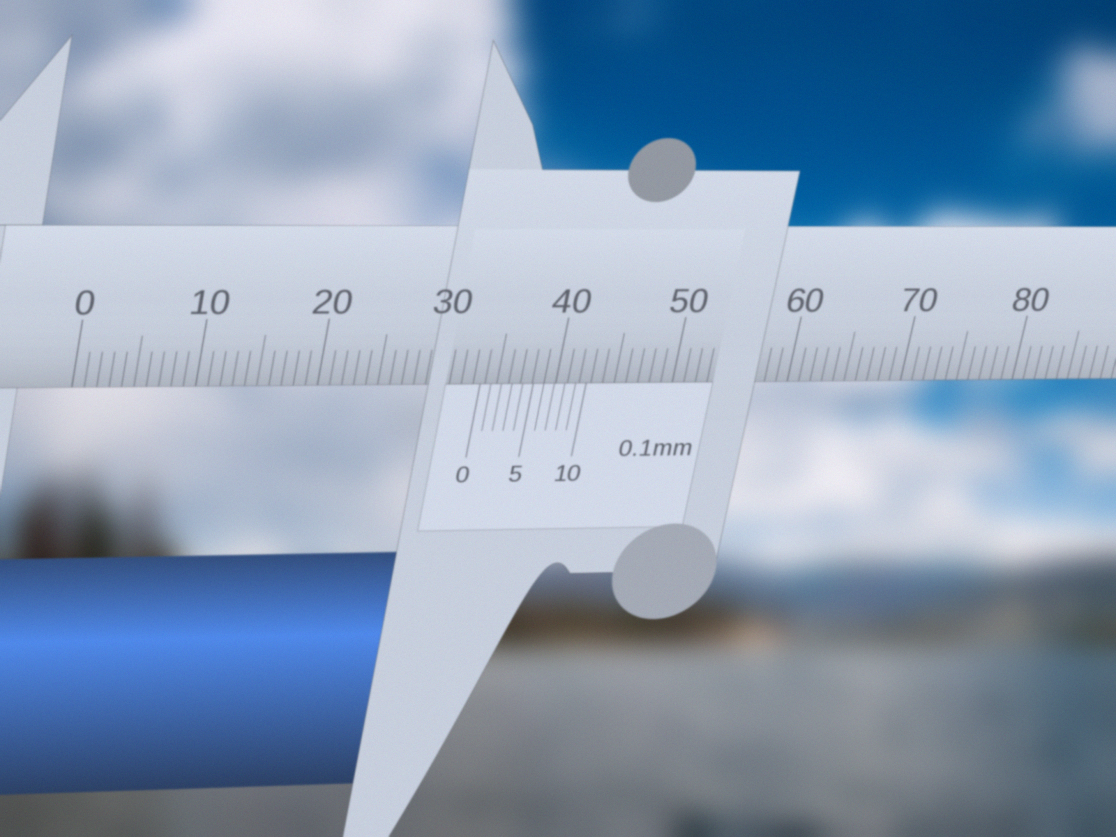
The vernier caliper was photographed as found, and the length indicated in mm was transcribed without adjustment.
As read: 33.6 mm
